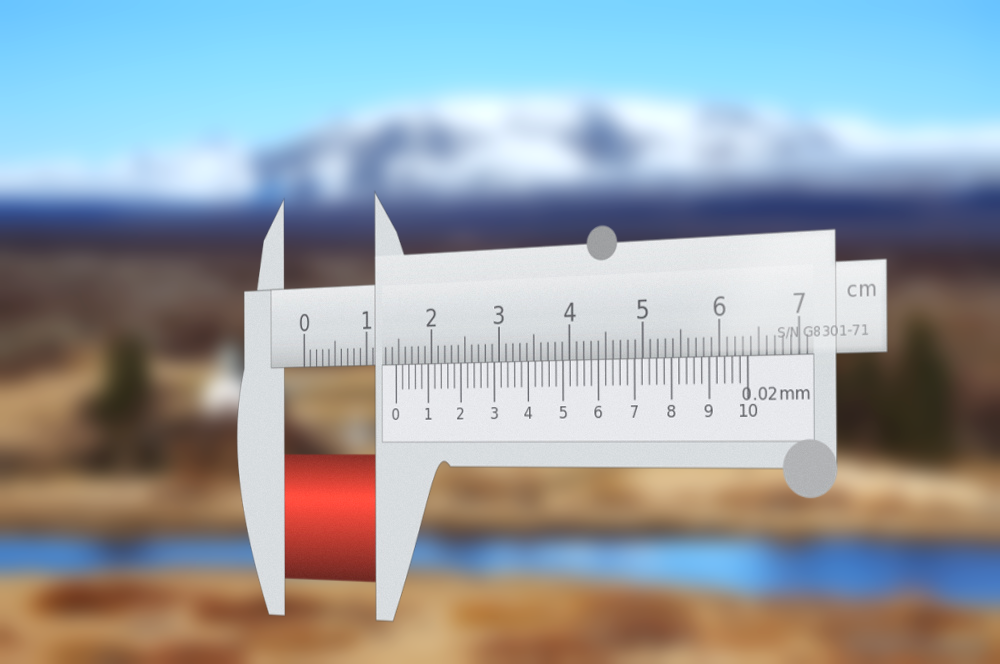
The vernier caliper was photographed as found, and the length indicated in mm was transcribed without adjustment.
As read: 14.6 mm
